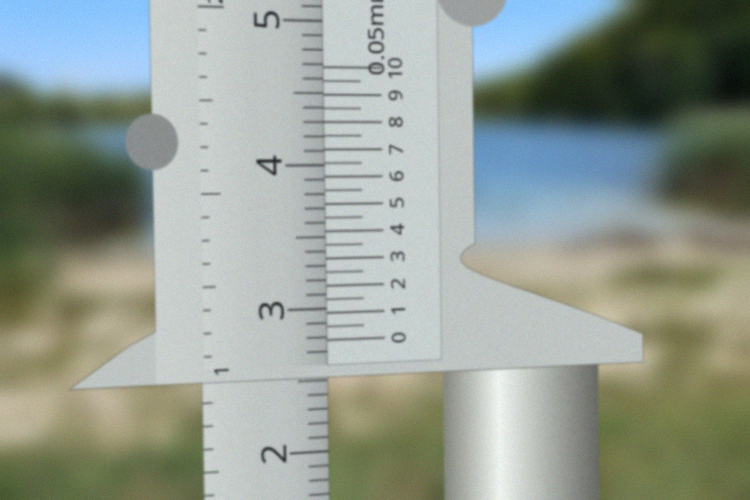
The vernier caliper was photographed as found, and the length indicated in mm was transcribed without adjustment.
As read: 27.8 mm
